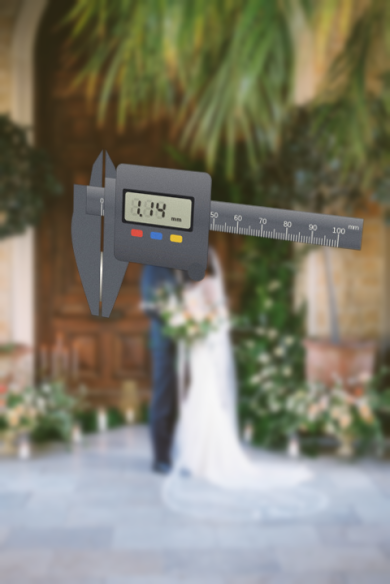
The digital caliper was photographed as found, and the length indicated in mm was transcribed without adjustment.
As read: 1.14 mm
